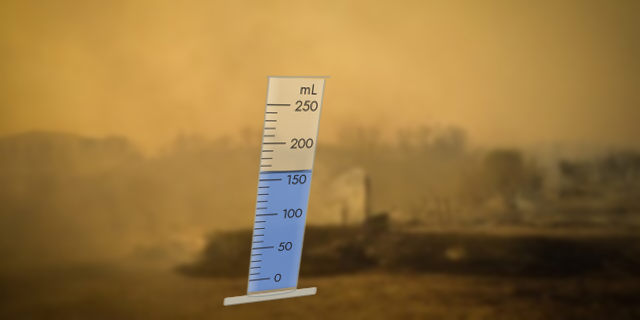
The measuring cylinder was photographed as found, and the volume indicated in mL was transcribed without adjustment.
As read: 160 mL
